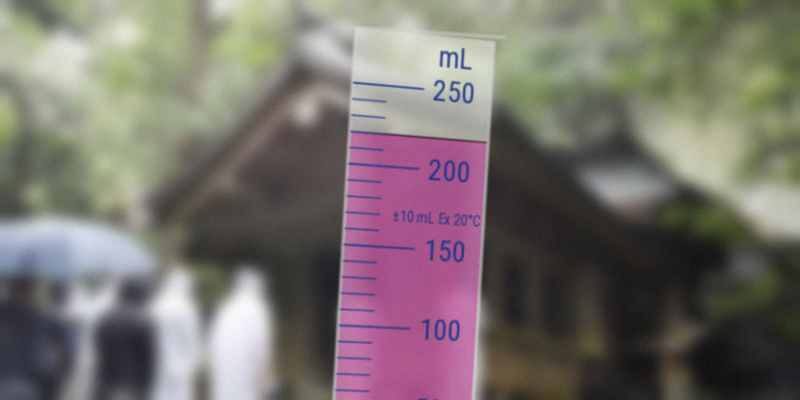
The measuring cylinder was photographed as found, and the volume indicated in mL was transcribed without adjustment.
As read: 220 mL
